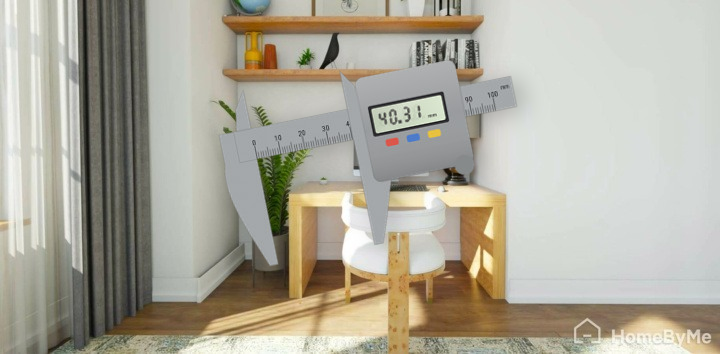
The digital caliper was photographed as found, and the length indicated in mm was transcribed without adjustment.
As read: 40.31 mm
